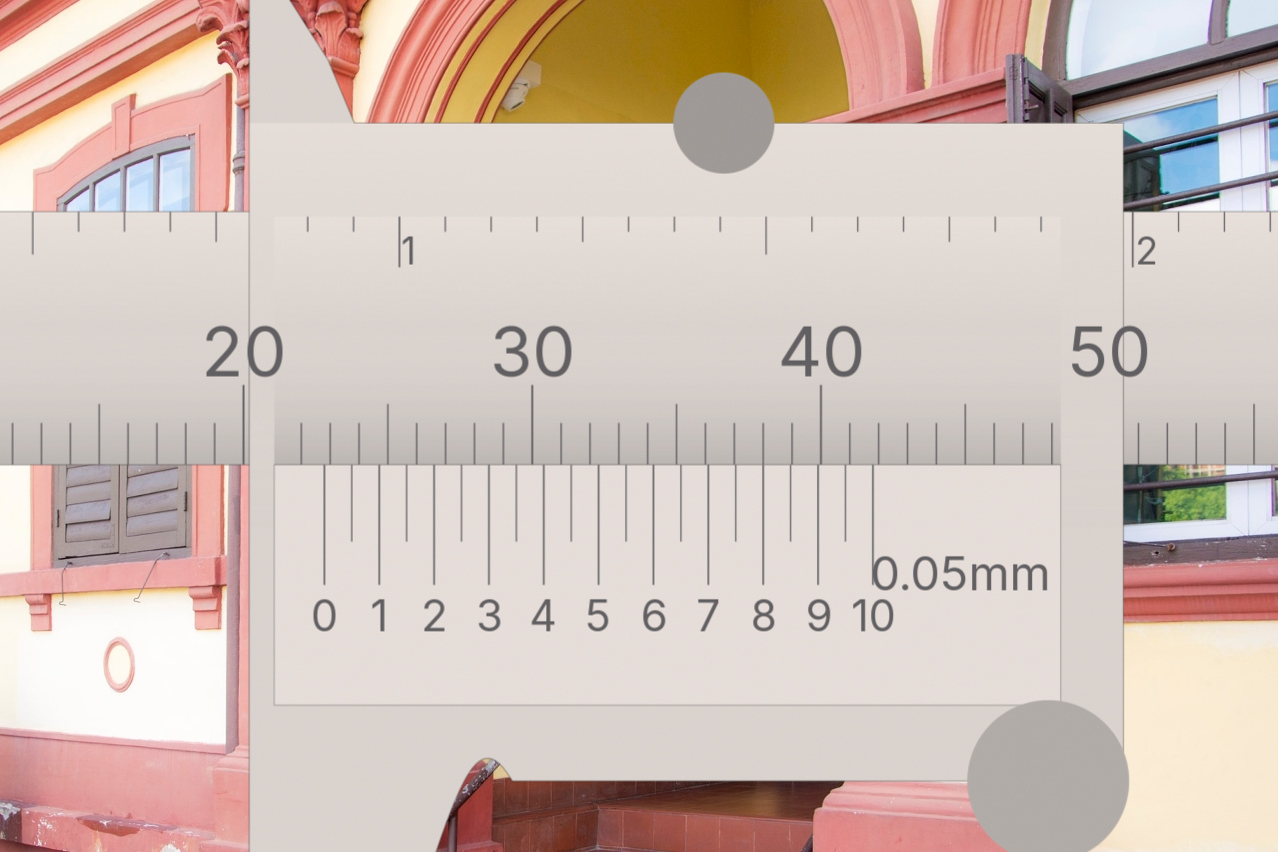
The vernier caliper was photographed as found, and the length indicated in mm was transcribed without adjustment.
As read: 22.80 mm
